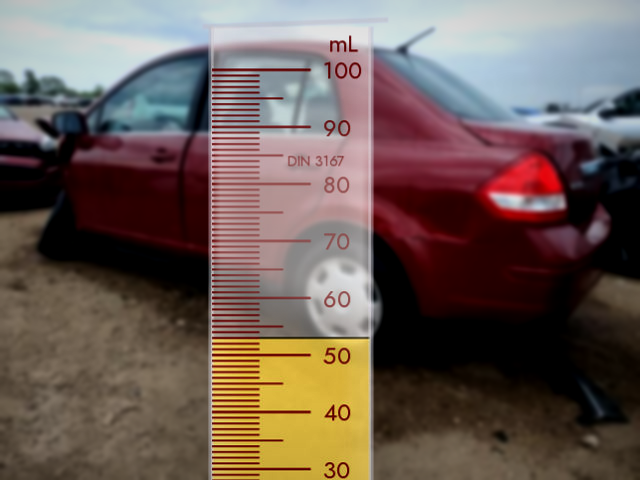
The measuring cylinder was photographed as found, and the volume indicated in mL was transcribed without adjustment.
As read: 53 mL
